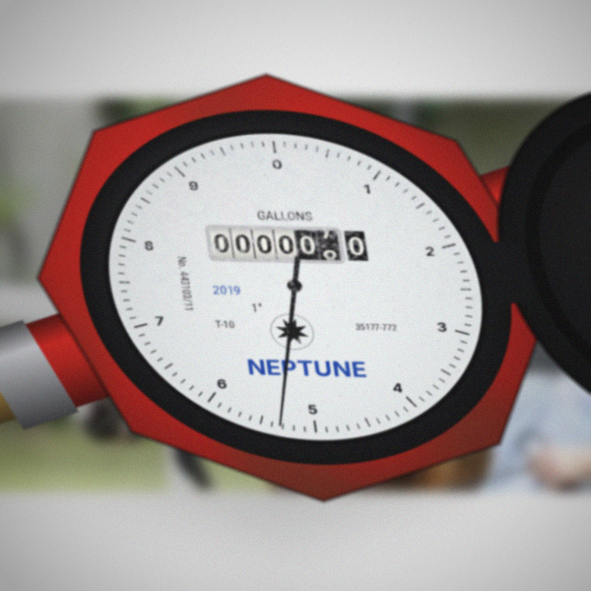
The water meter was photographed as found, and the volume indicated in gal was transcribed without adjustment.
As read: 75.3 gal
